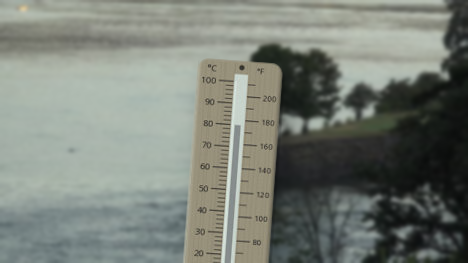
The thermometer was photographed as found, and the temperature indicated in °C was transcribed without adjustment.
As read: 80 °C
